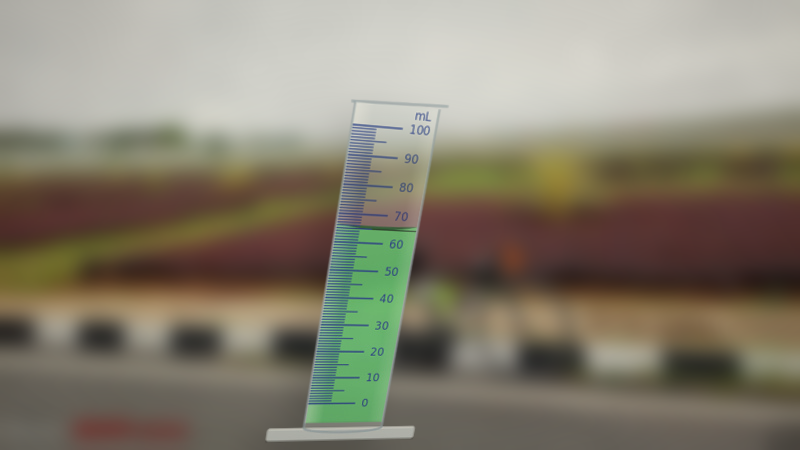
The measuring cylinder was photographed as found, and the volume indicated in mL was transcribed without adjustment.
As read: 65 mL
